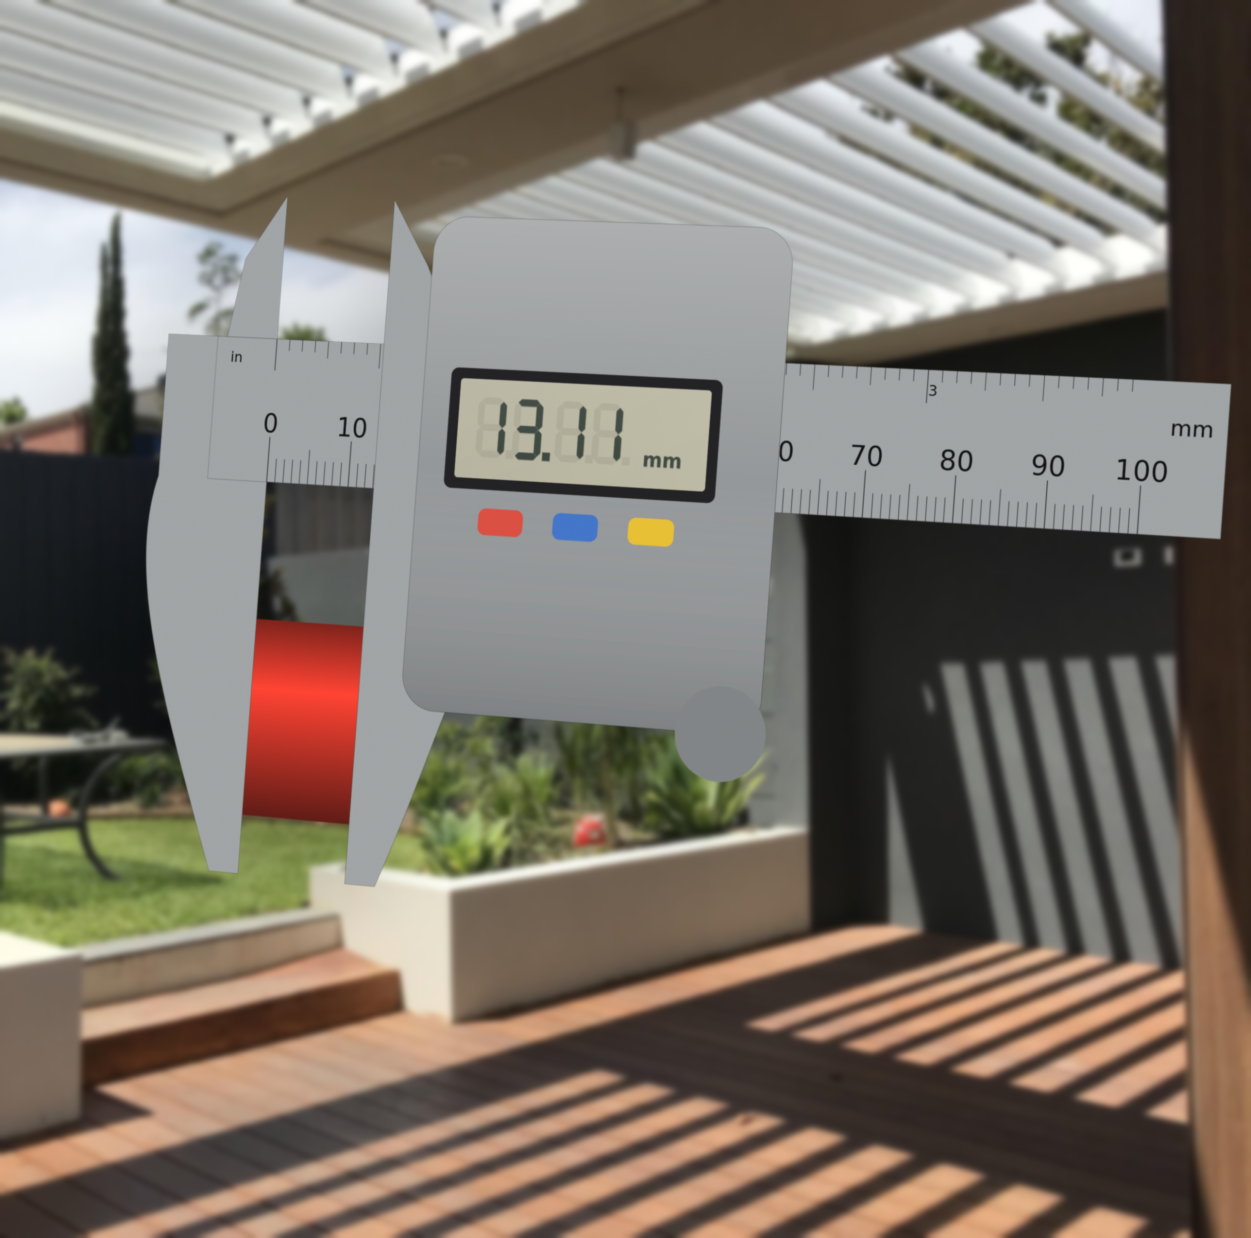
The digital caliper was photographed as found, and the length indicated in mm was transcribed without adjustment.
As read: 13.11 mm
